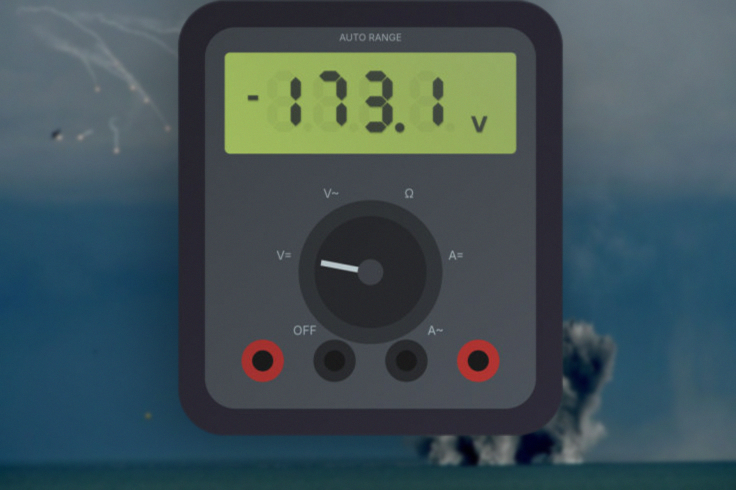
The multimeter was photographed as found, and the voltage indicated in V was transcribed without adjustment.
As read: -173.1 V
